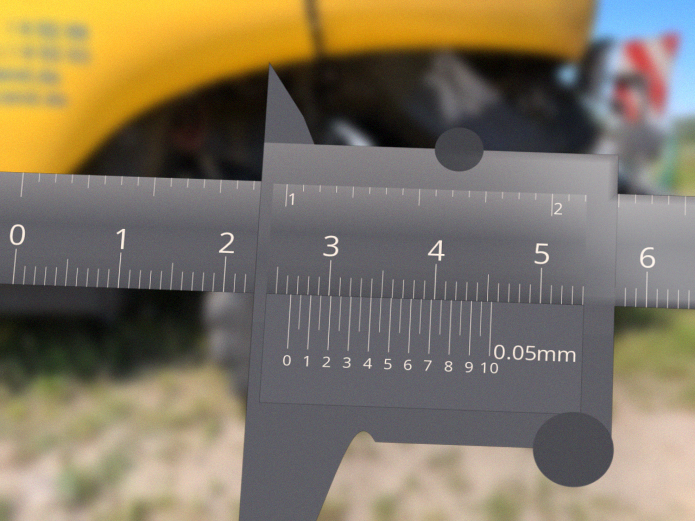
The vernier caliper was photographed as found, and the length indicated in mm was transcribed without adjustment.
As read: 26.4 mm
